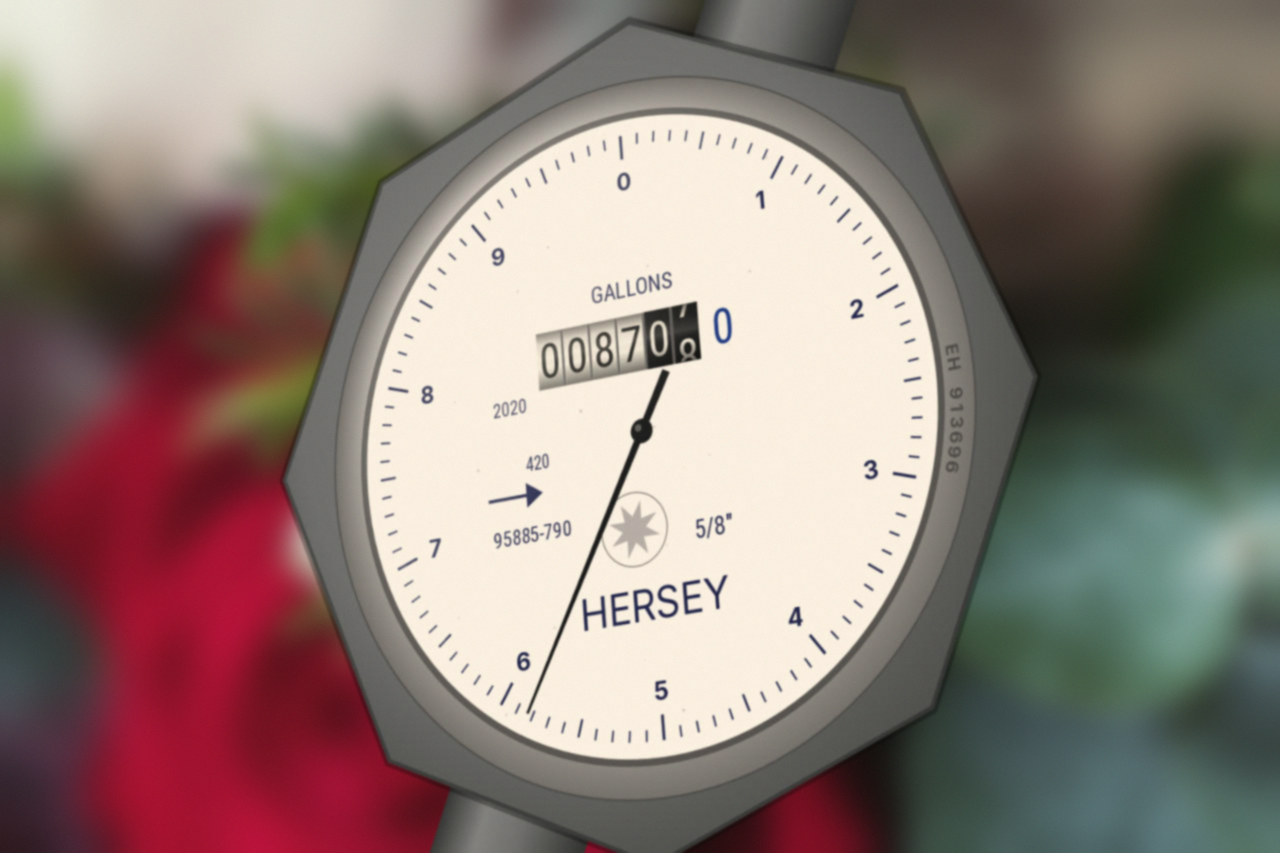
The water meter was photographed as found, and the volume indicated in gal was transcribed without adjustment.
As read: 87075.8 gal
